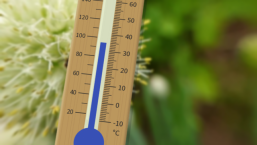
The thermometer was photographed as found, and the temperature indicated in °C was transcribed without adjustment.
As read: 35 °C
